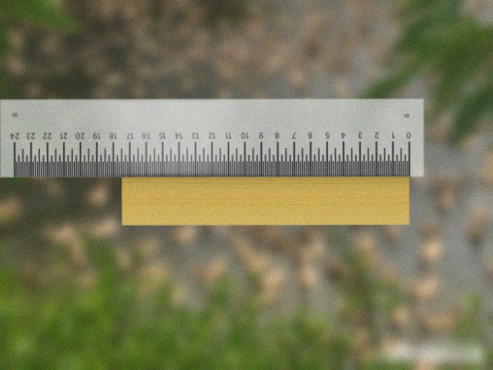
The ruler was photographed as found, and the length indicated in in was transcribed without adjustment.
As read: 17.5 in
